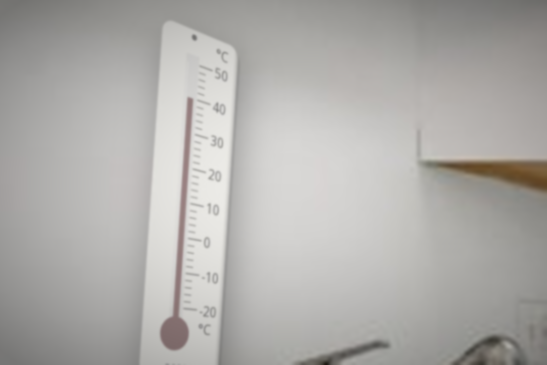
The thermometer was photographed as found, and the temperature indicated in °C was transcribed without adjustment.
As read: 40 °C
